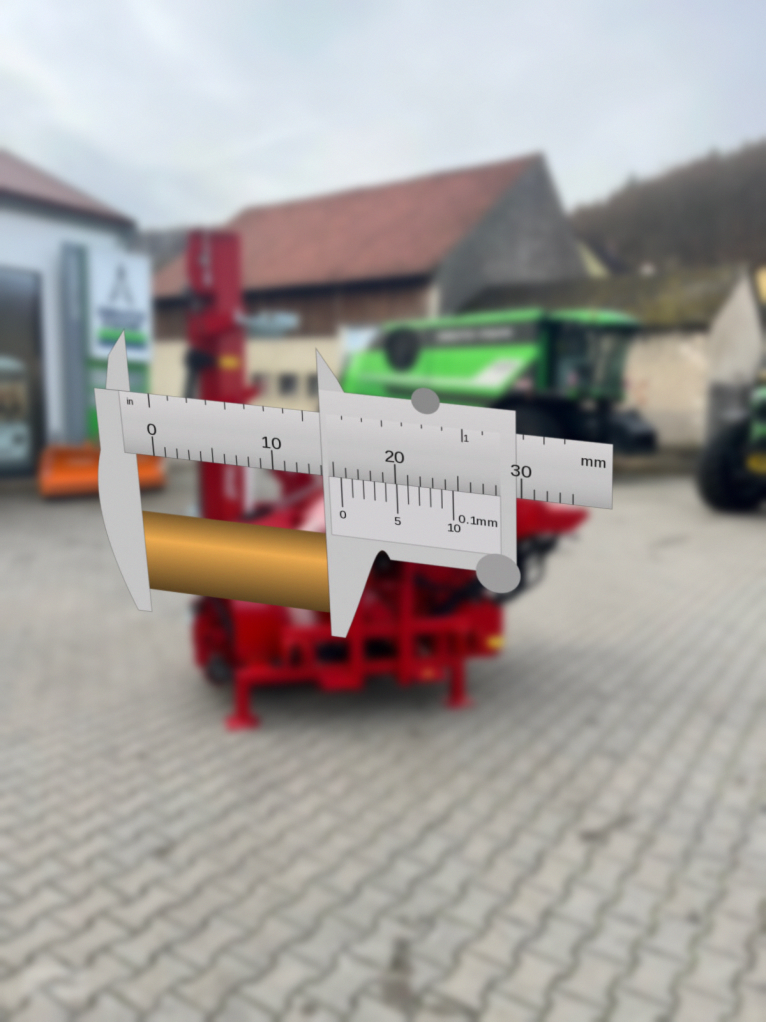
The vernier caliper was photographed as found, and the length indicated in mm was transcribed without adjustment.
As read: 15.6 mm
